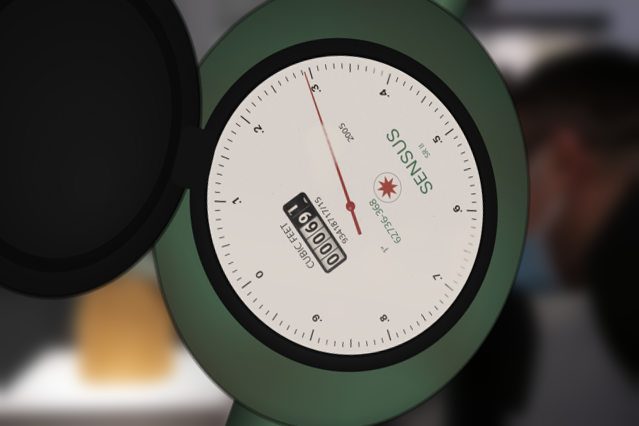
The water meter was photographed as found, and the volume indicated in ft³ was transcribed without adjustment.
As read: 691.29 ft³
